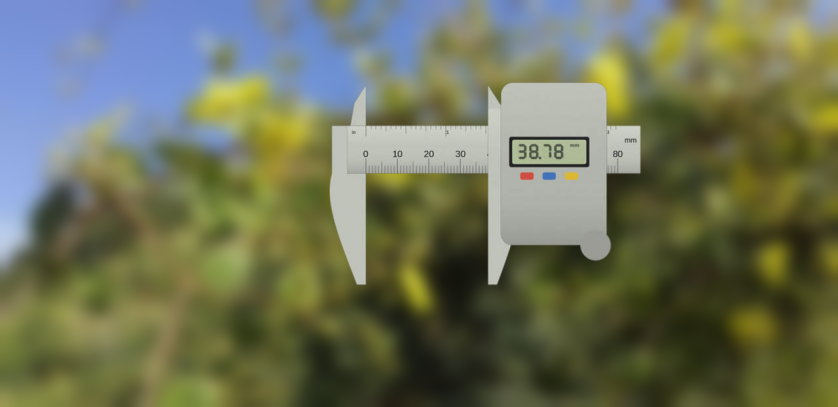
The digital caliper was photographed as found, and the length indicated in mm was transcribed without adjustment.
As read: 38.78 mm
